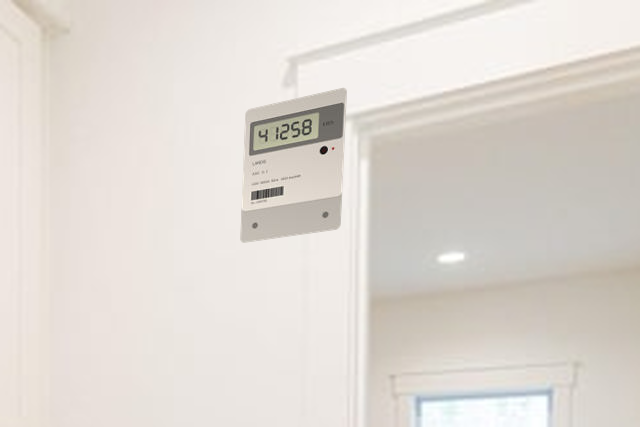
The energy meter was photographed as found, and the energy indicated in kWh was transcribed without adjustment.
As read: 41258 kWh
